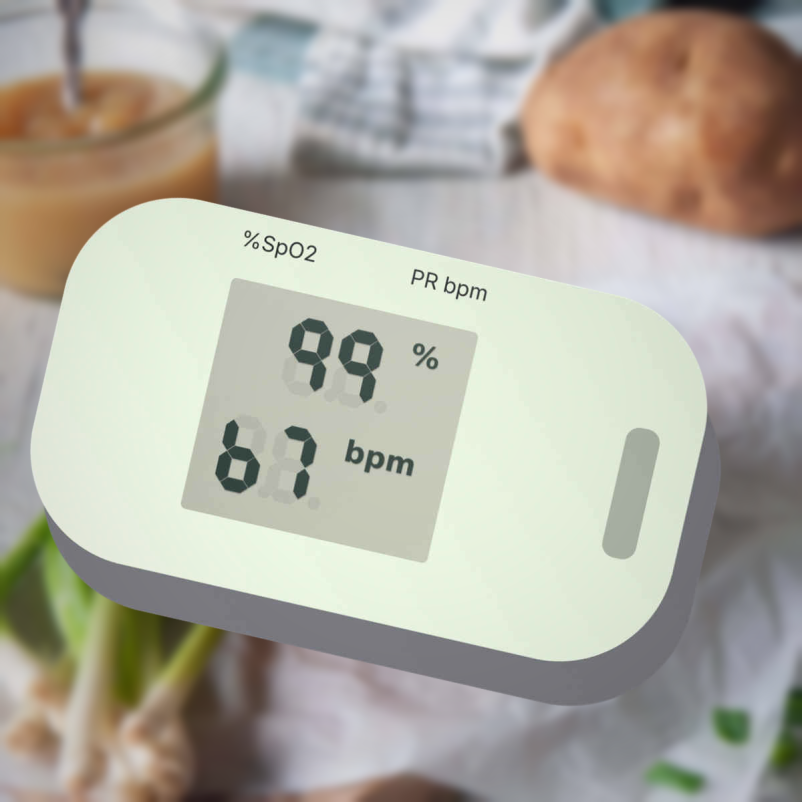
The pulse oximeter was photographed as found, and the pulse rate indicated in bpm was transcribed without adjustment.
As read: 67 bpm
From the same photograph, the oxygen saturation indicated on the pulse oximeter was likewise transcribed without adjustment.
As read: 99 %
